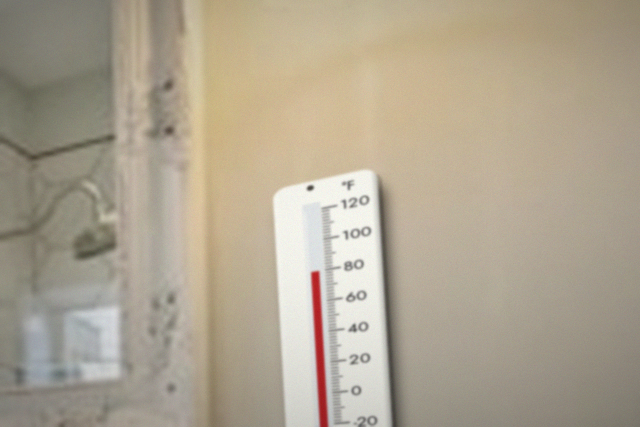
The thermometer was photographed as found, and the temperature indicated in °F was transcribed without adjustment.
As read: 80 °F
